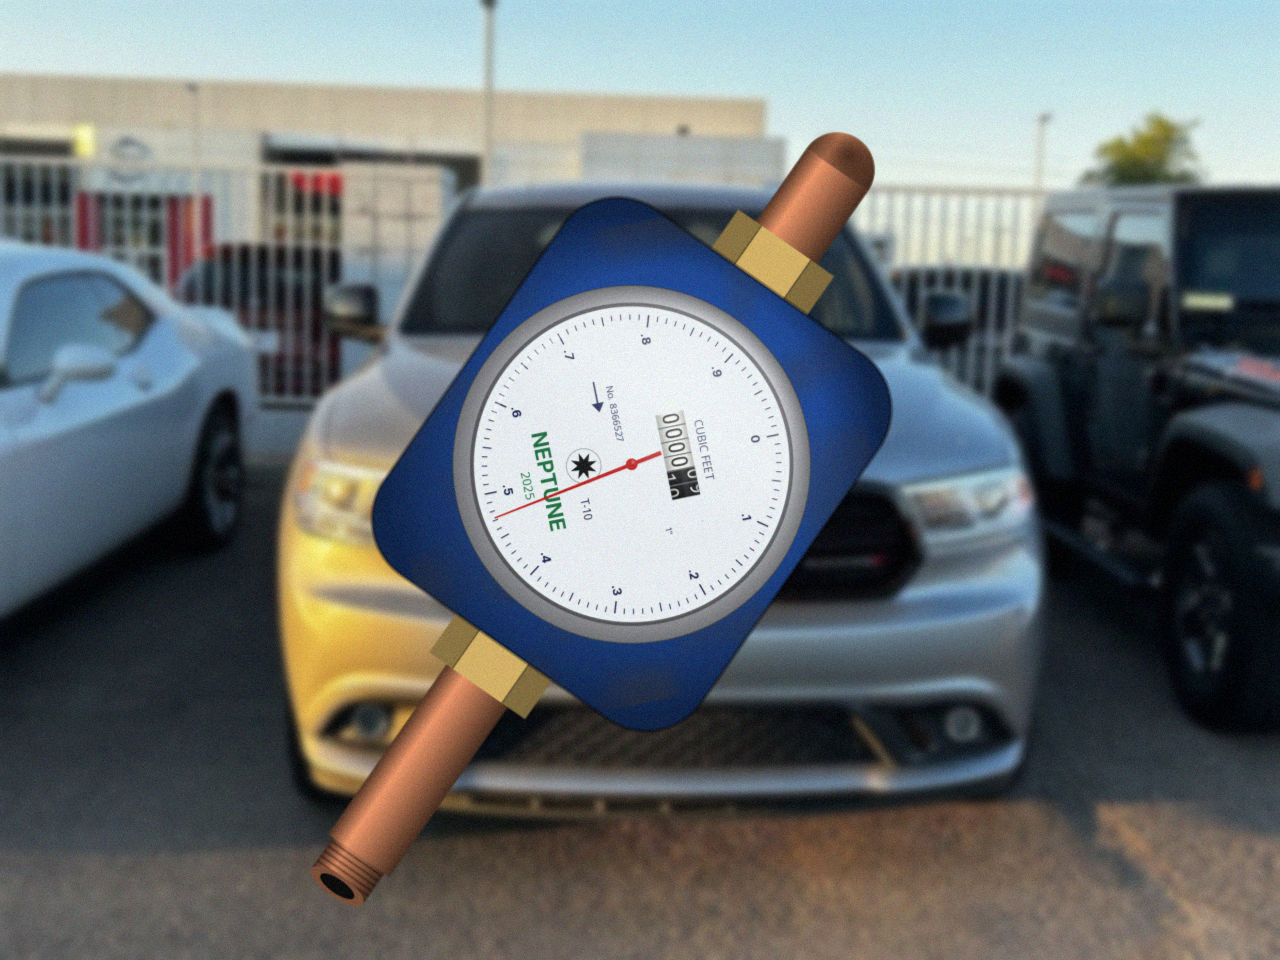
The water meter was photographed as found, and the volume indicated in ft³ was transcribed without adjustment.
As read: 9.47 ft³
